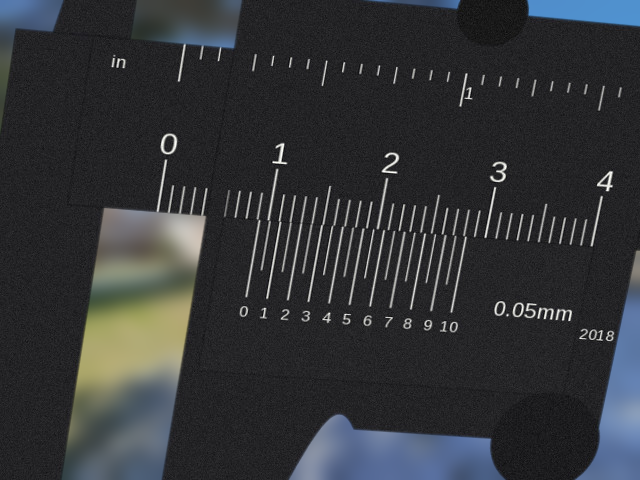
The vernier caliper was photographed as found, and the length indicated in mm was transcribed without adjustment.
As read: 9.2 mm
